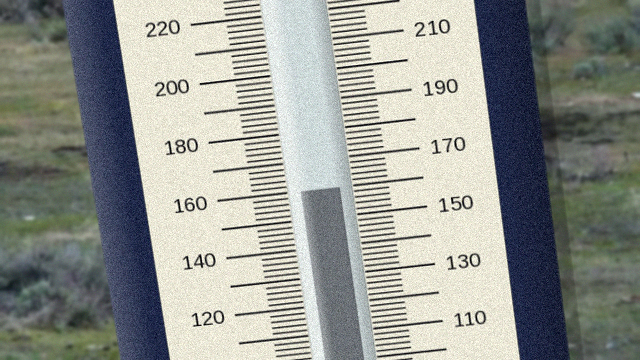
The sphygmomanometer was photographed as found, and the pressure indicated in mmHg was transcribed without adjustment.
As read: 160 mmHg
